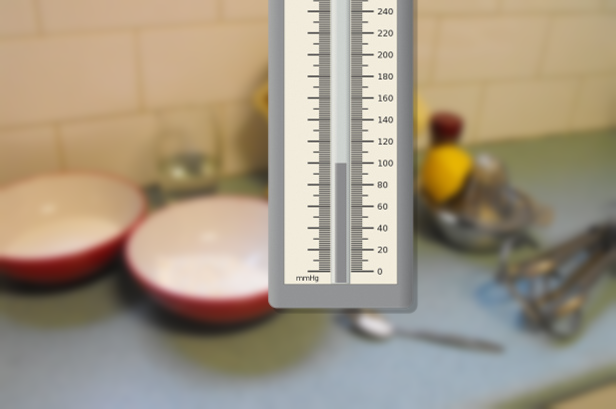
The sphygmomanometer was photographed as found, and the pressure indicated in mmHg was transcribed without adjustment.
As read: 100 mmHg
